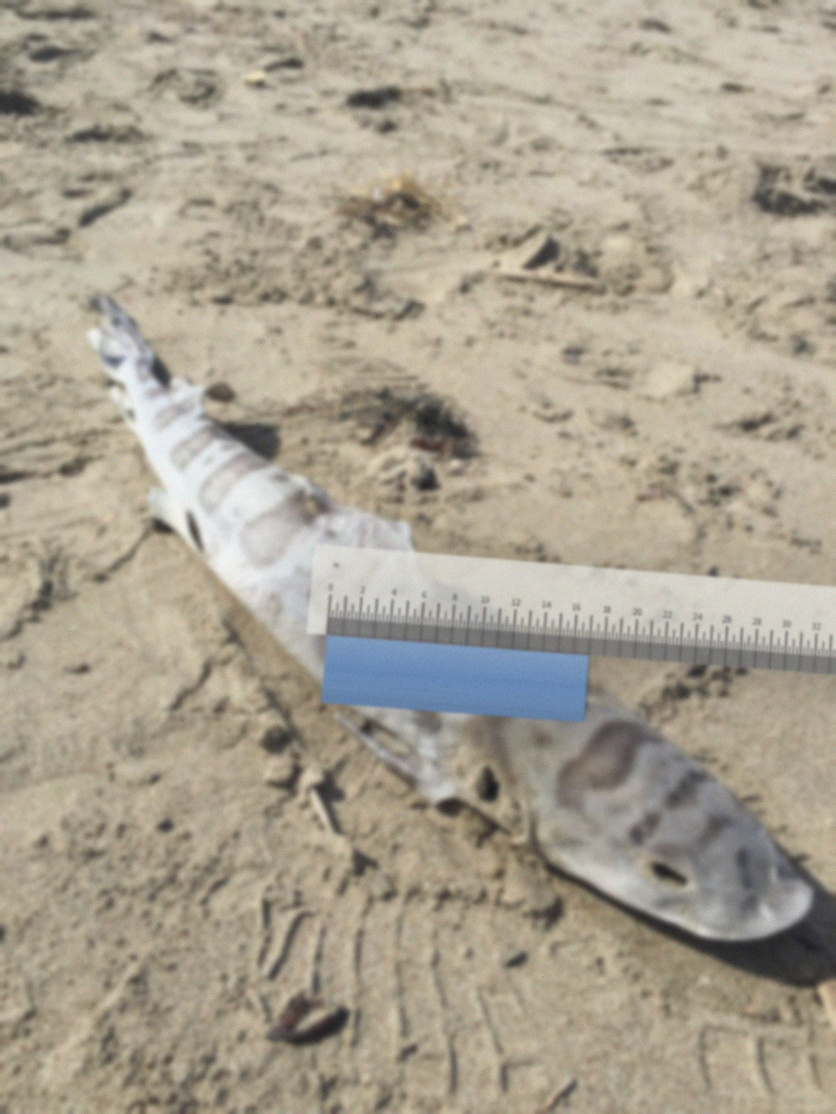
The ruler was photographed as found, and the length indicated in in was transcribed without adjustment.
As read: 17 in
